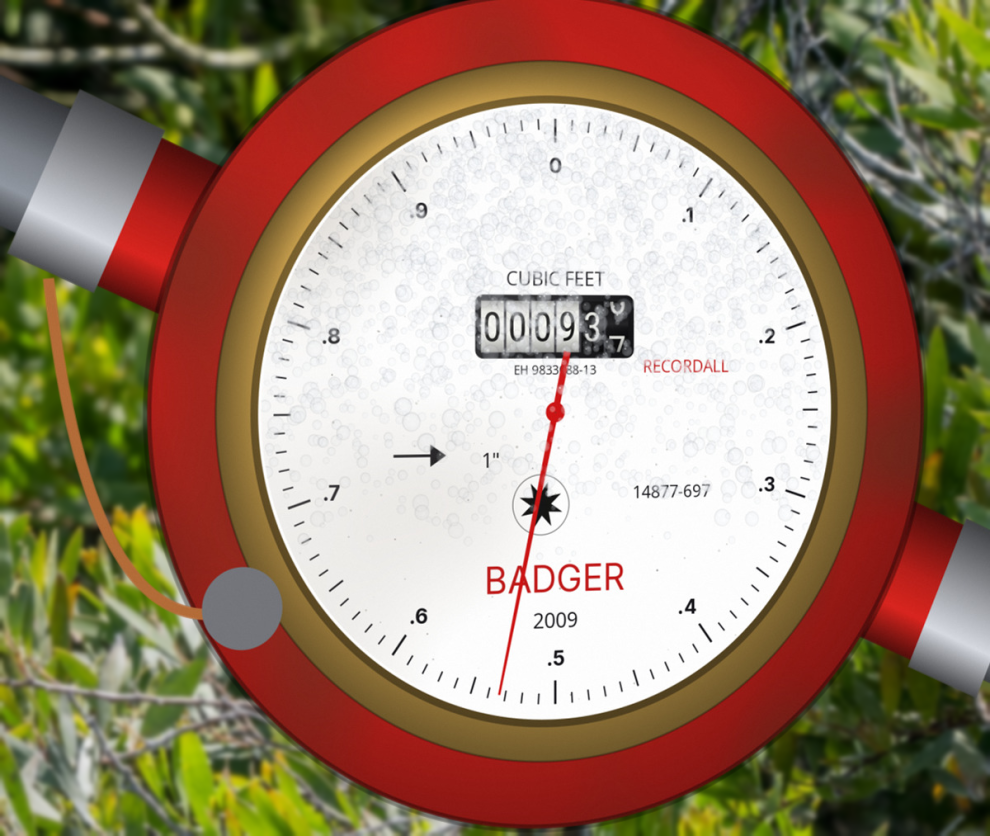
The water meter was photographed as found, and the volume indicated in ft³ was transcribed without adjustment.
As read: 936.53 ft³
